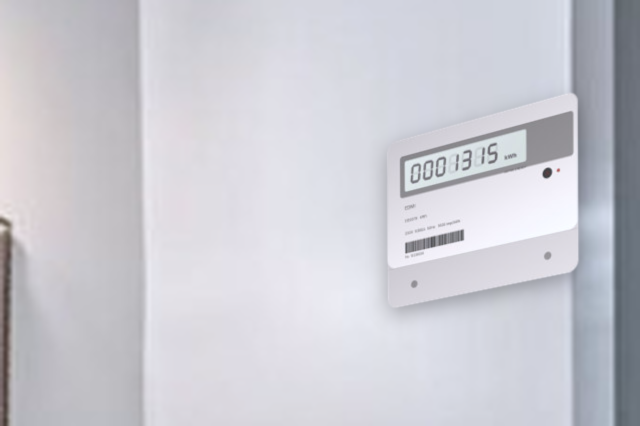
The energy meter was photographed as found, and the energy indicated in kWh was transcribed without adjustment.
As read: 1315 kWh
